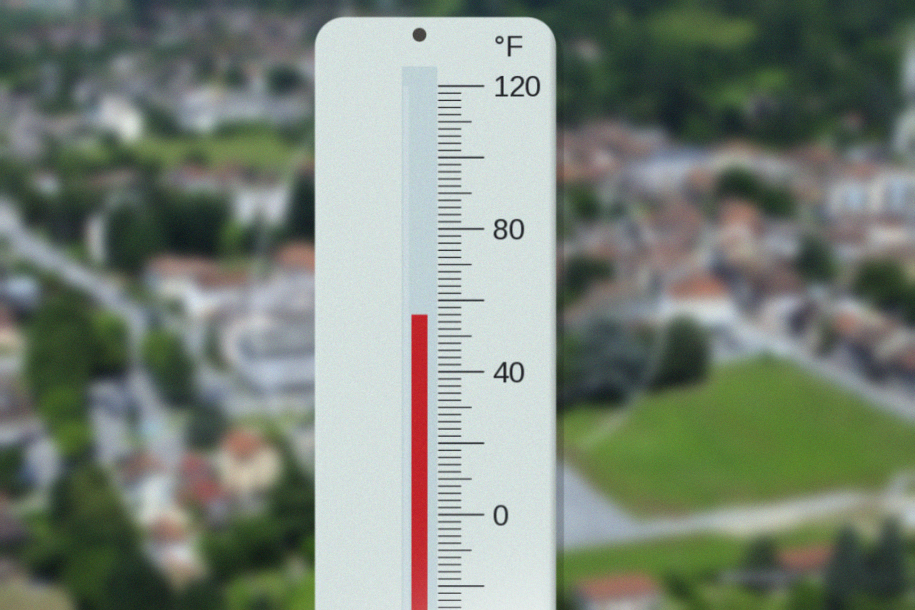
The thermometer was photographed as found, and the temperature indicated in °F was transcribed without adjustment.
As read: 56 °F
